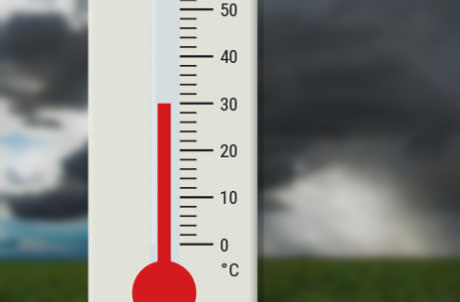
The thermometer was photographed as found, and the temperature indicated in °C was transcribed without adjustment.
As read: 30 °C
